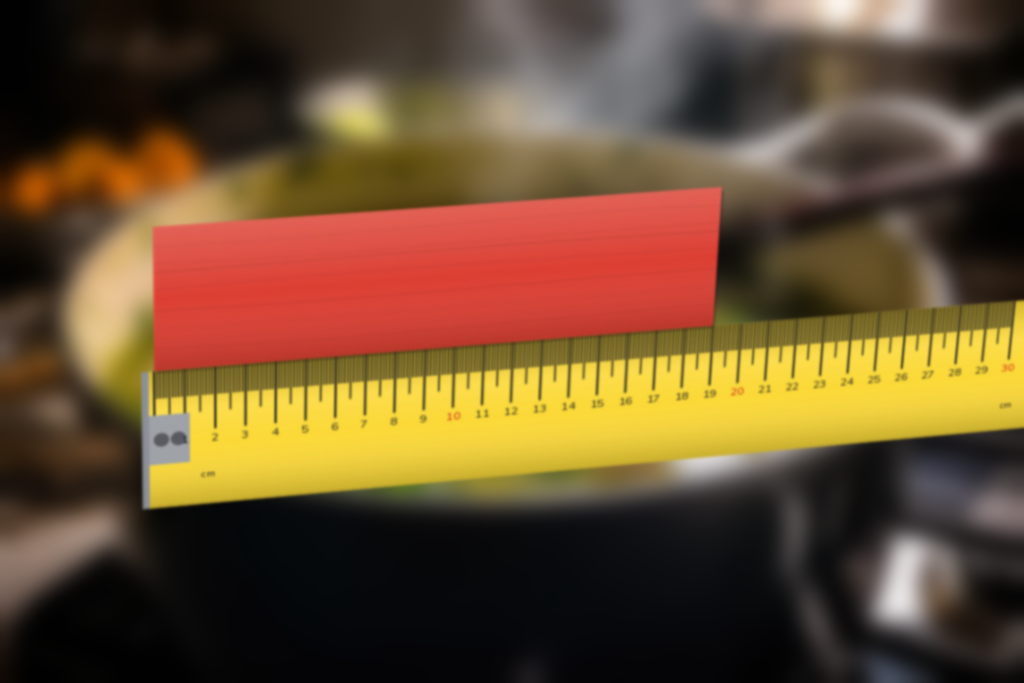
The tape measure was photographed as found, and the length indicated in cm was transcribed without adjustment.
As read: 19 cm
